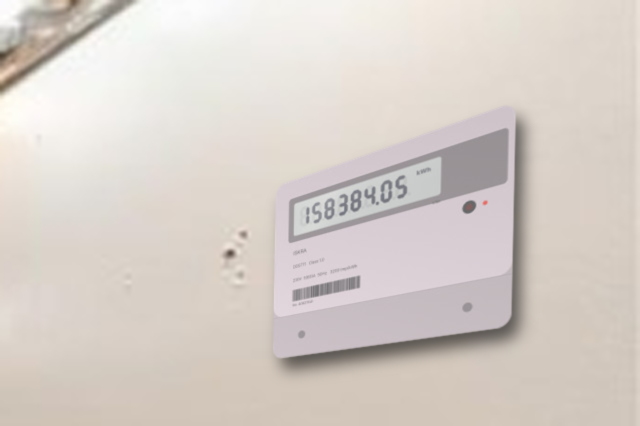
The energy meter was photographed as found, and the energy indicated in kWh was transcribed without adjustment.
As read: 158384.05 kWh
